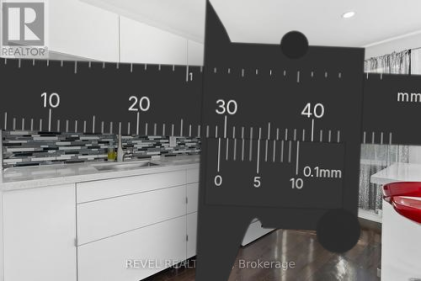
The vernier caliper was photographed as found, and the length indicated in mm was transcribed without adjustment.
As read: 29.4 mm
